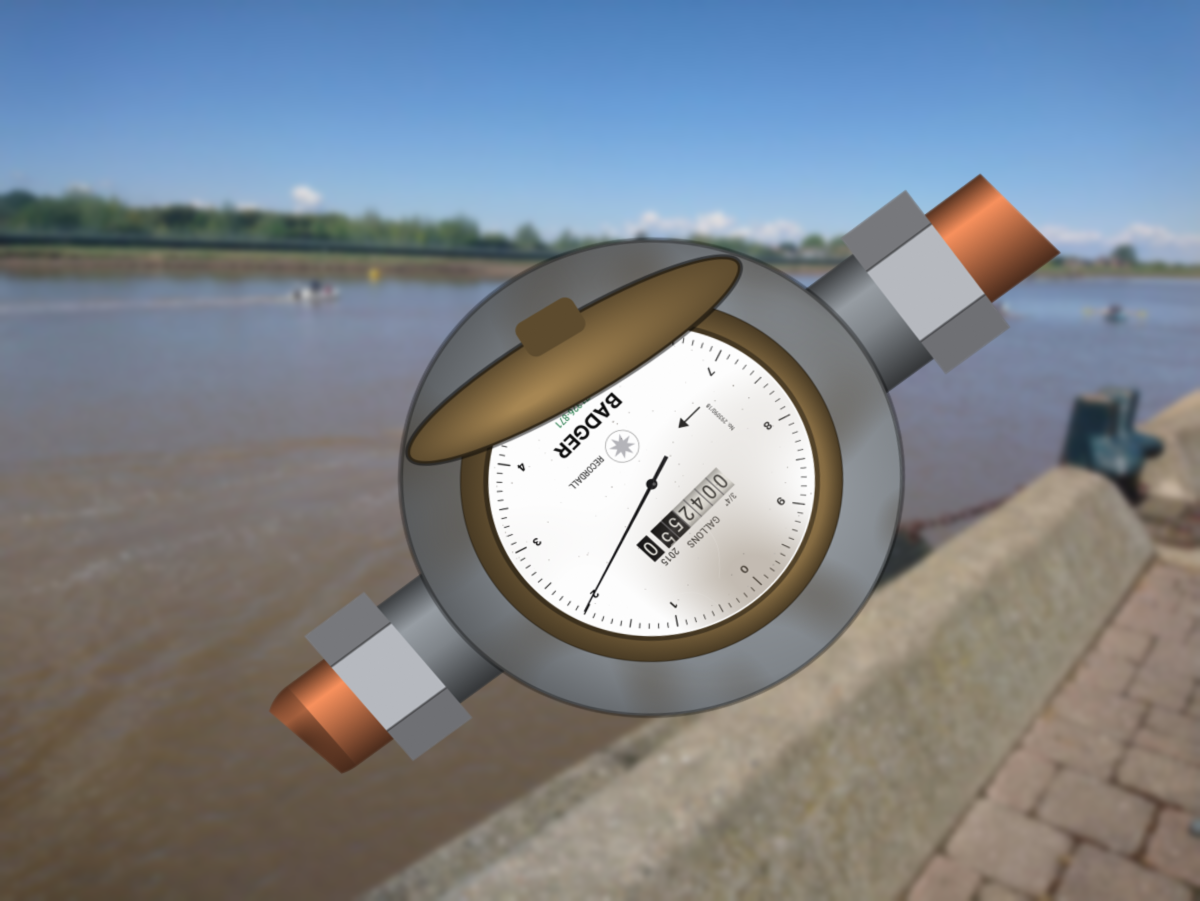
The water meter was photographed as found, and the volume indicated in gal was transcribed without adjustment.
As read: 42552.0 gal
